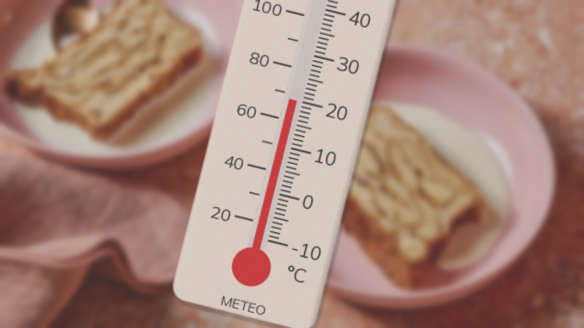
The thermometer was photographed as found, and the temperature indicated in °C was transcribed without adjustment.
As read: 20 °C
